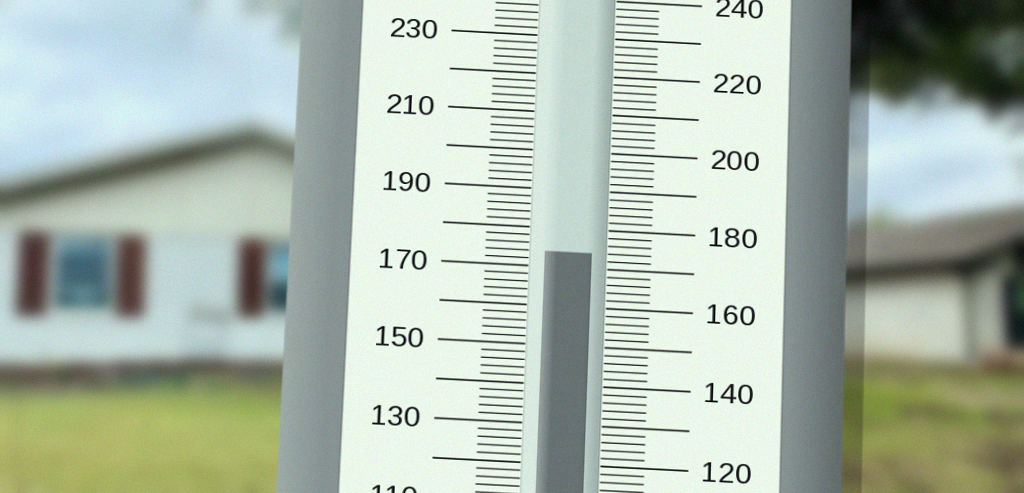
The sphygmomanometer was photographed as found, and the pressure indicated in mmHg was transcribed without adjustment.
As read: 174 mmHg
